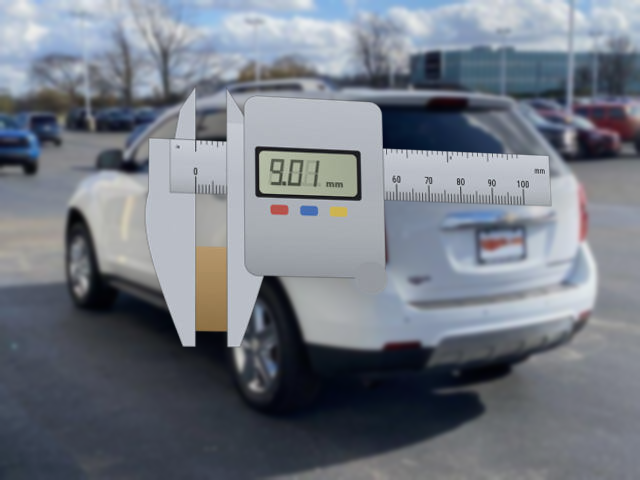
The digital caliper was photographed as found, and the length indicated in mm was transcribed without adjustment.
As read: 9.01 mm
